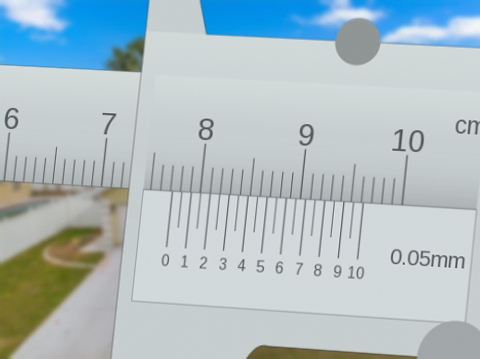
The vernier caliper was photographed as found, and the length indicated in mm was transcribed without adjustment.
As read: 77.2 mm
